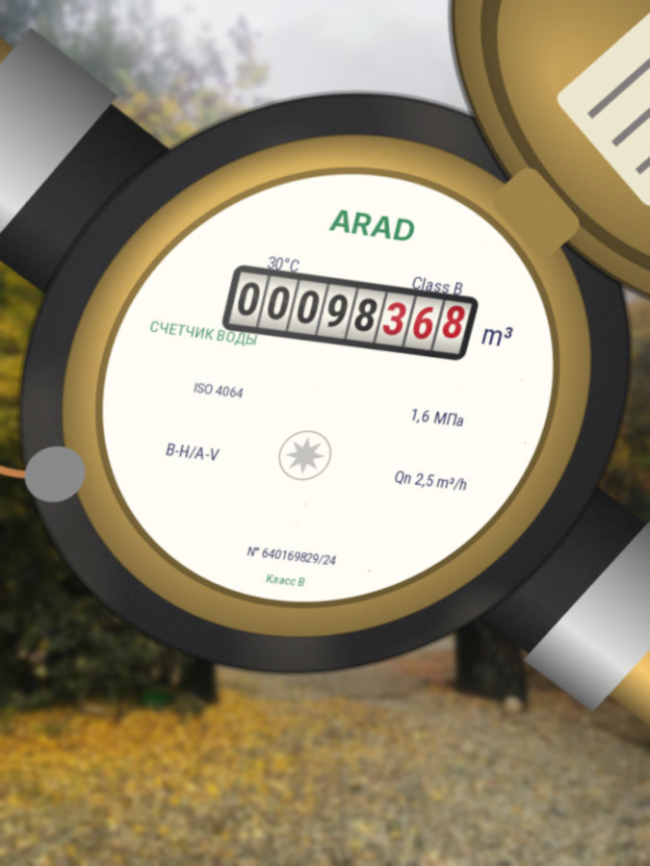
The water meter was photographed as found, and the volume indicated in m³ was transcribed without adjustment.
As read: 98.368 m³
